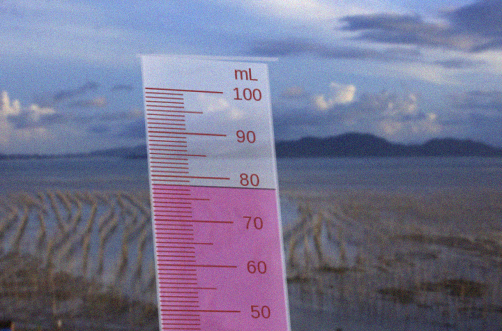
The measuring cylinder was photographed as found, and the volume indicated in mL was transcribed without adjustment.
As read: 78 mL
